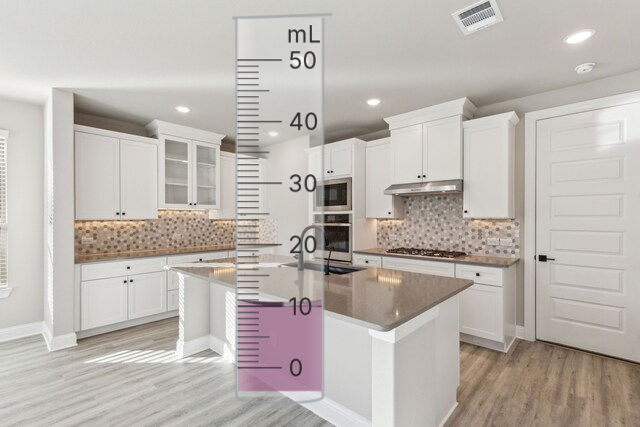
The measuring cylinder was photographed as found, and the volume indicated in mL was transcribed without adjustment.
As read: 10 mL
